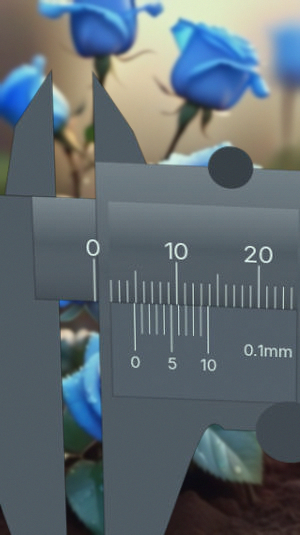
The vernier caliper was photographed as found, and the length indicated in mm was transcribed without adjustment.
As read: 4.8 mm
